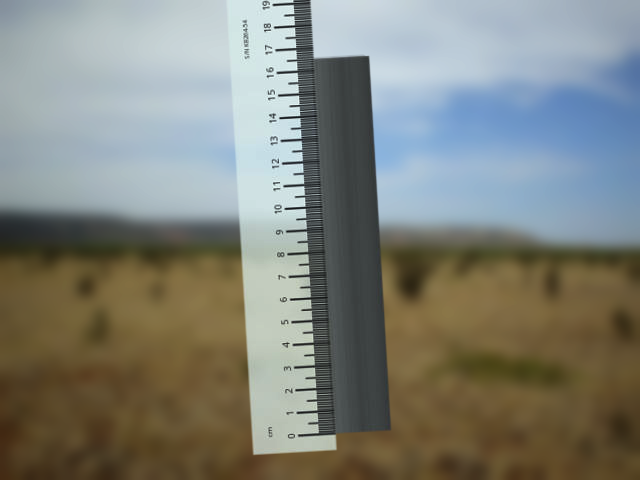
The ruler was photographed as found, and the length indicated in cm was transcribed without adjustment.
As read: 16.5 cm
